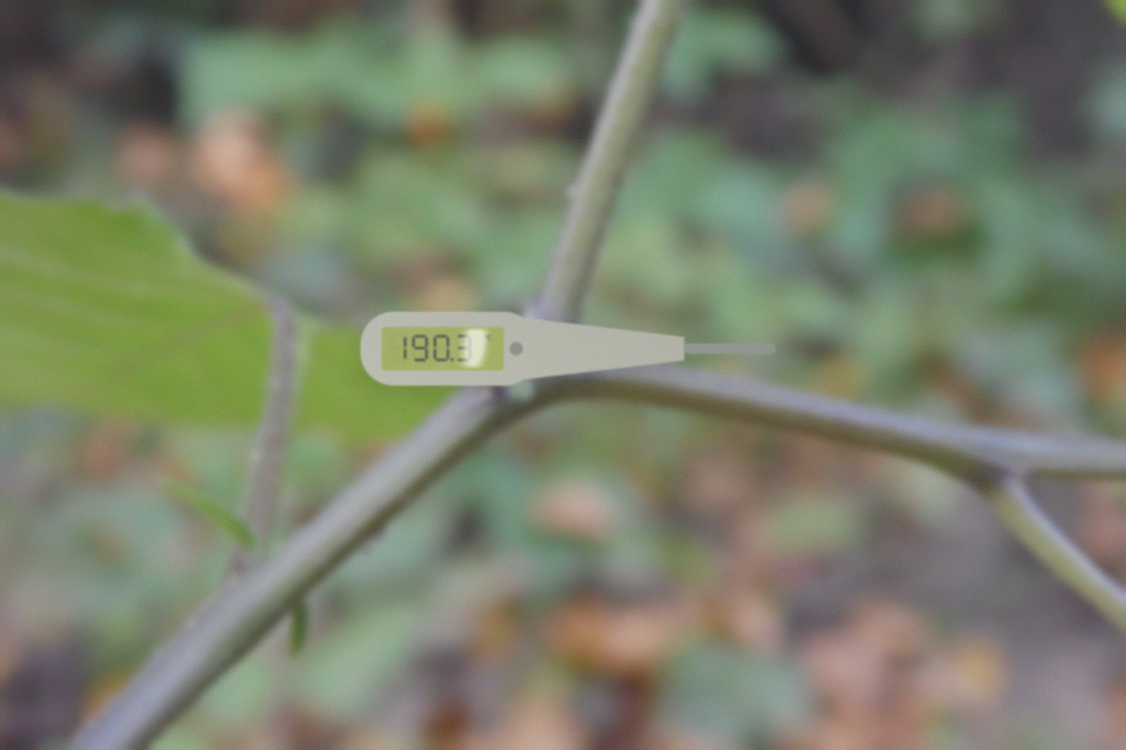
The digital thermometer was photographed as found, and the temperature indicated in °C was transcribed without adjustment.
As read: 190.3 °C
